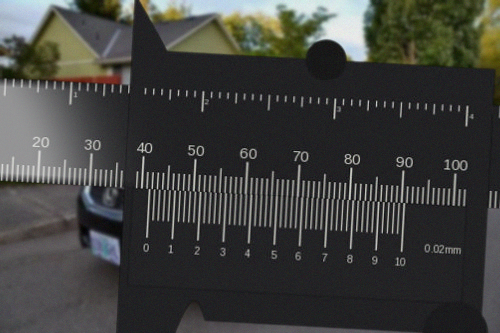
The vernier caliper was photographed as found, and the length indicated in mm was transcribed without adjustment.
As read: 41.5 mm
